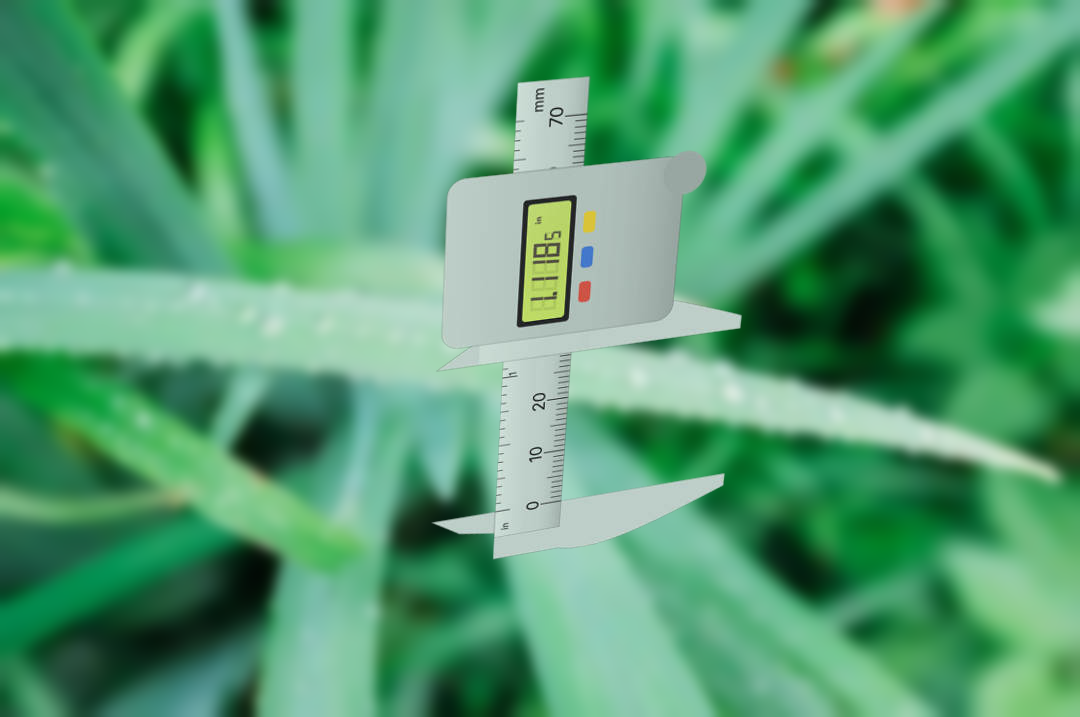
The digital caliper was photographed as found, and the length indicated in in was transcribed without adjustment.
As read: 1.1185 in
